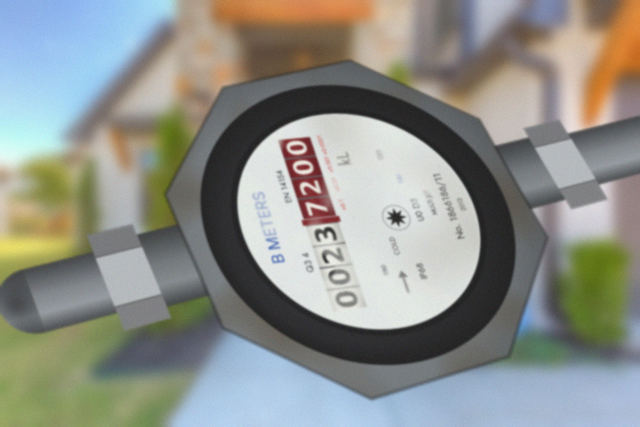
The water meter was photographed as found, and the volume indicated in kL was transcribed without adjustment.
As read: 23.7200 kL
